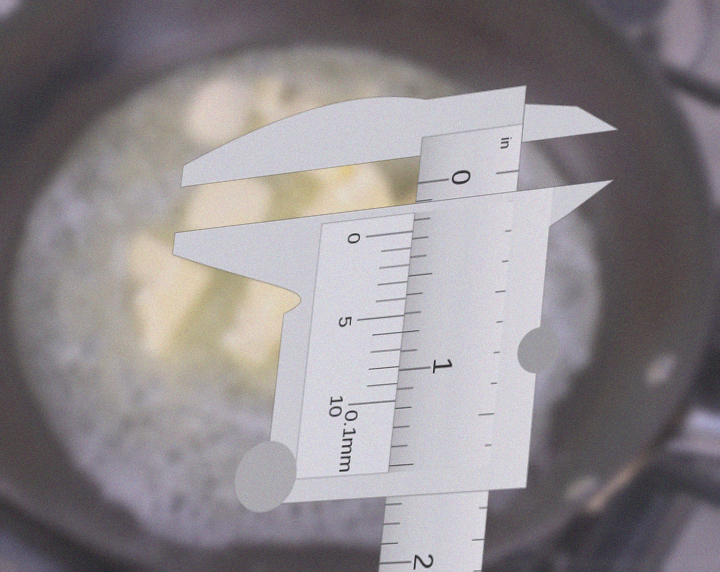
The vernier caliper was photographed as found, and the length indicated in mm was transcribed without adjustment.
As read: 2.6 mm
